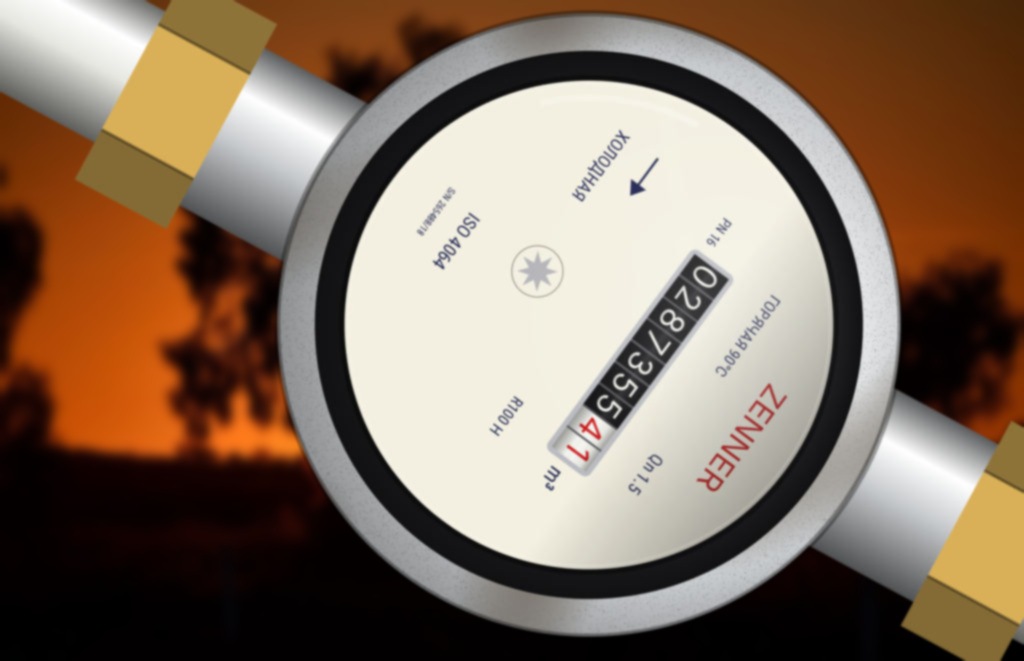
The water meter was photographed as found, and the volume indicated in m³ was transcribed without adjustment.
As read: 287355.41 m³
